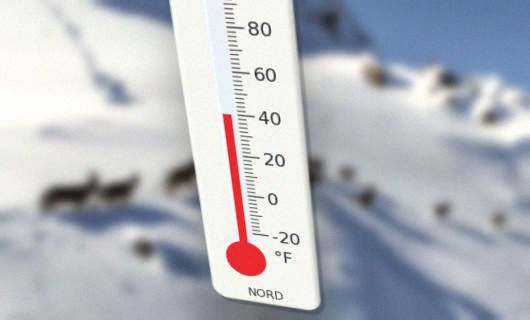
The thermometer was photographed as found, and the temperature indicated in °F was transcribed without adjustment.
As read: 40 °F
